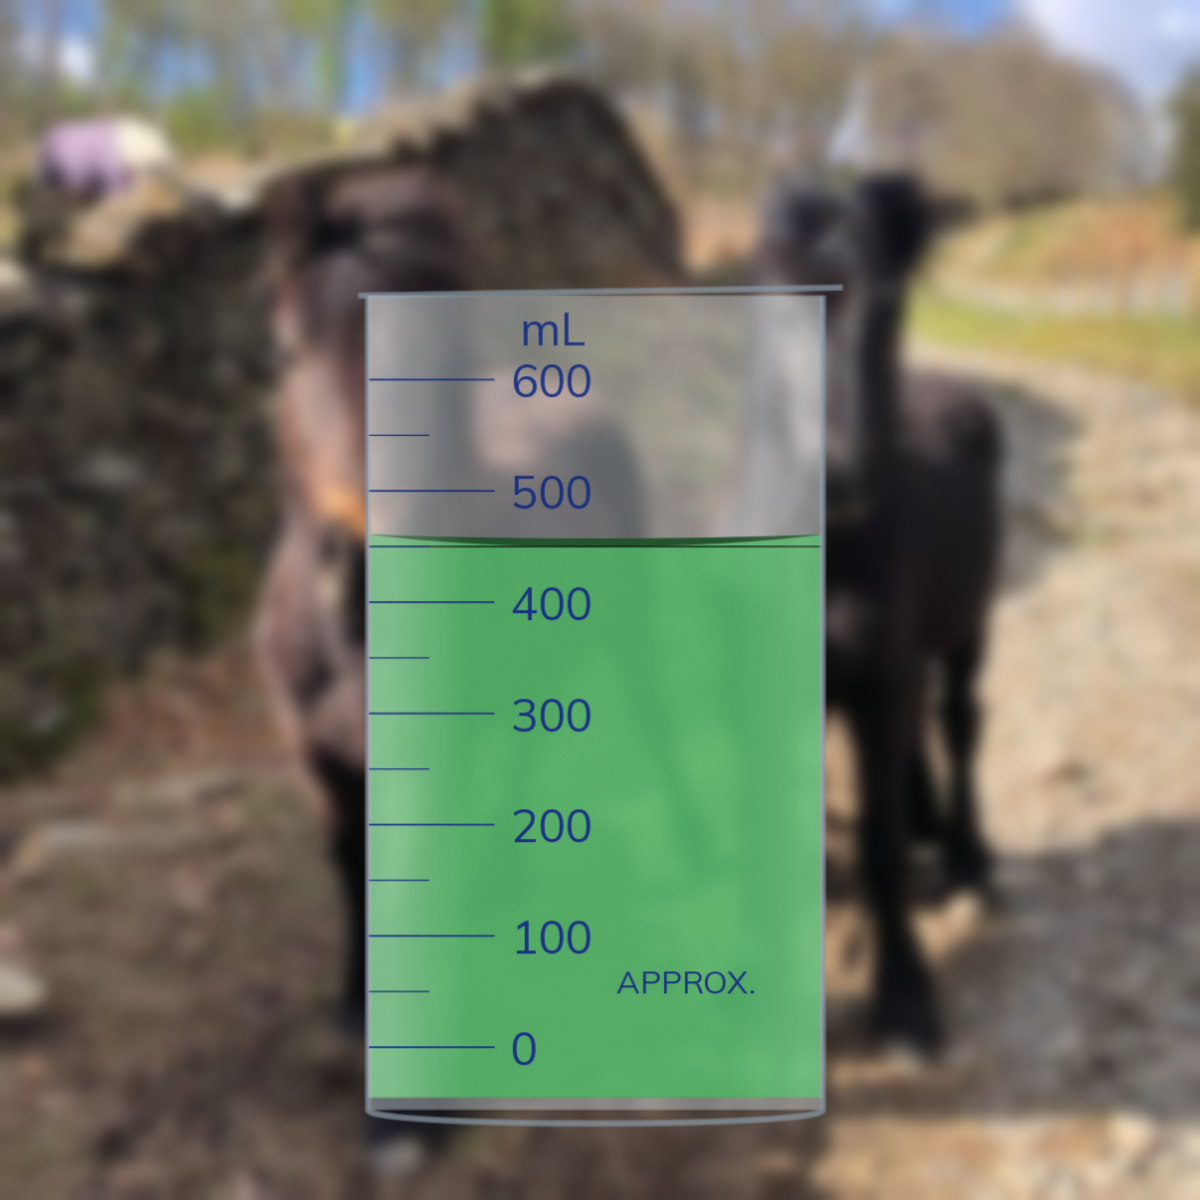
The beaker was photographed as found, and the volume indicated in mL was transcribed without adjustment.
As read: 450 mL
